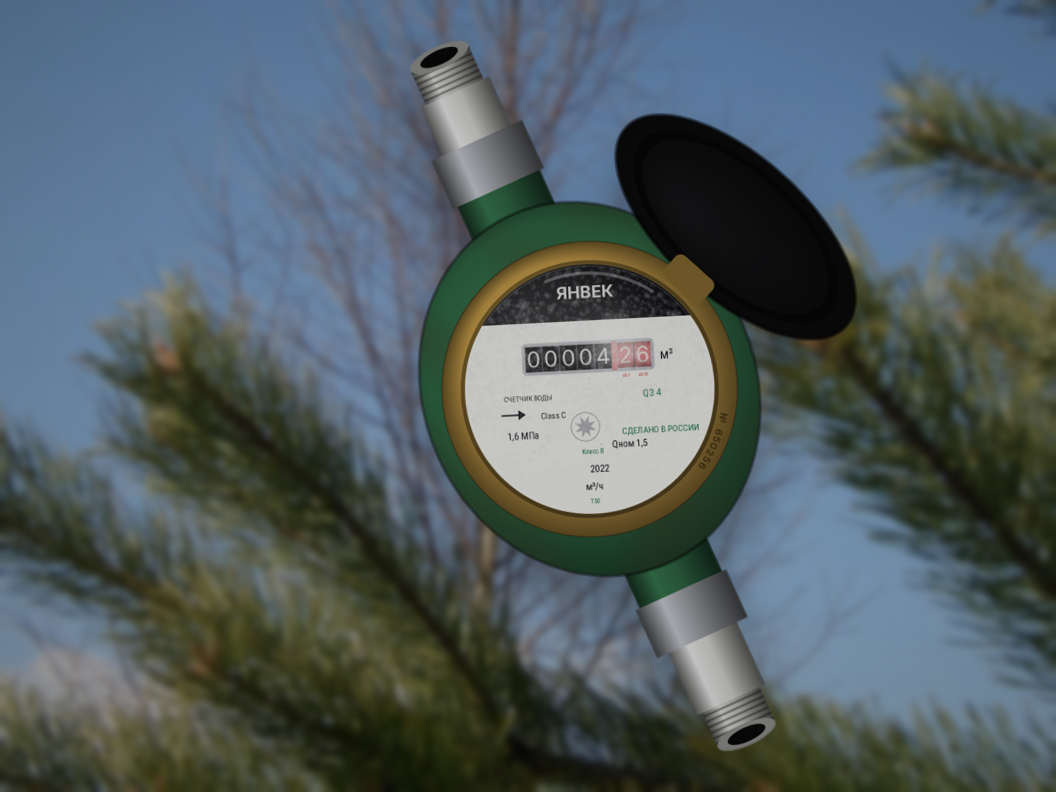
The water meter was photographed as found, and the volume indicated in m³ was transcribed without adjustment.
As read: 4.26 m³
